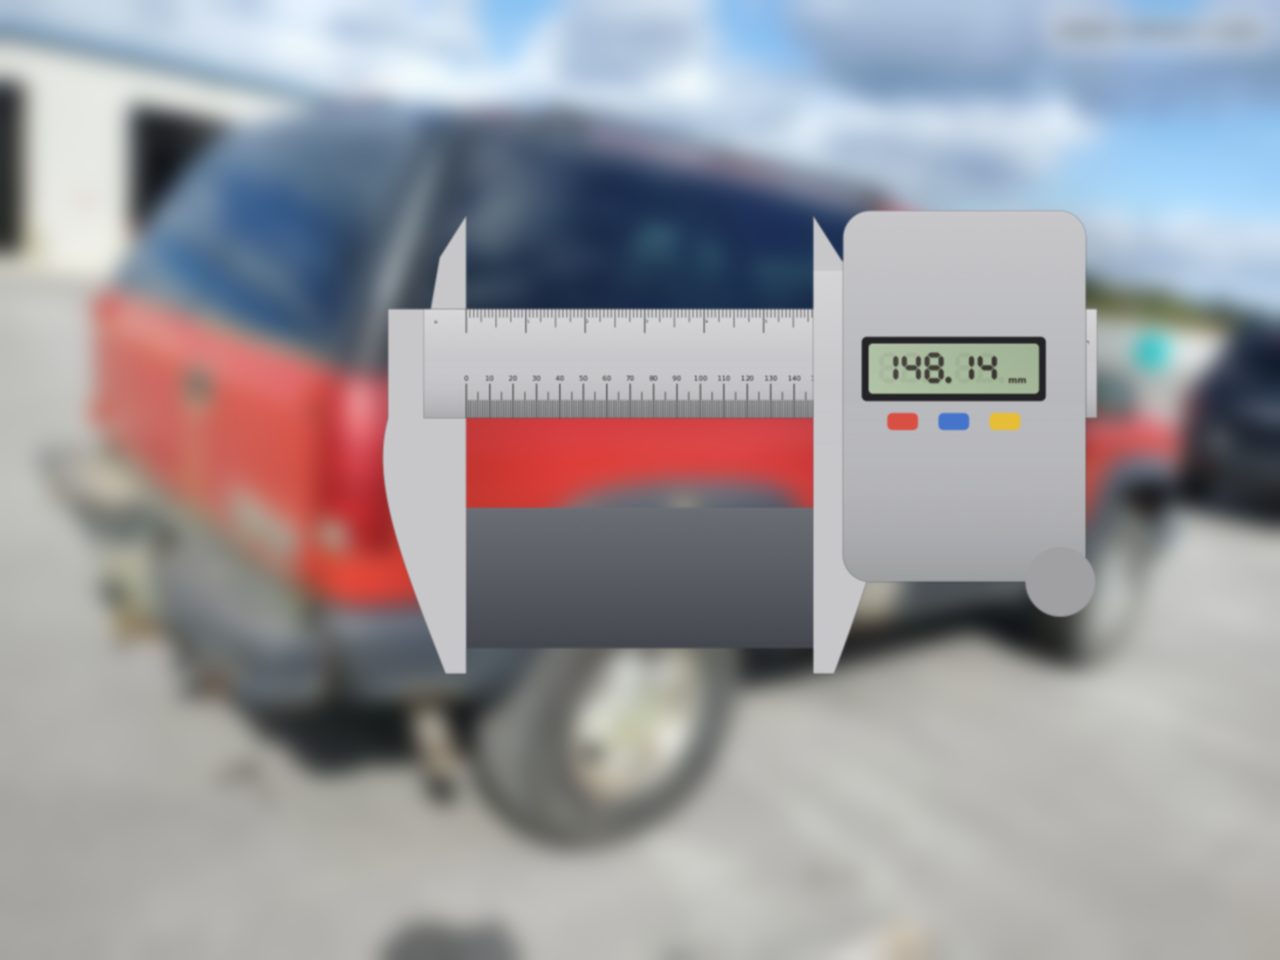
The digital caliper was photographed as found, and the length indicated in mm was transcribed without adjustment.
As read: 148.14 mm
